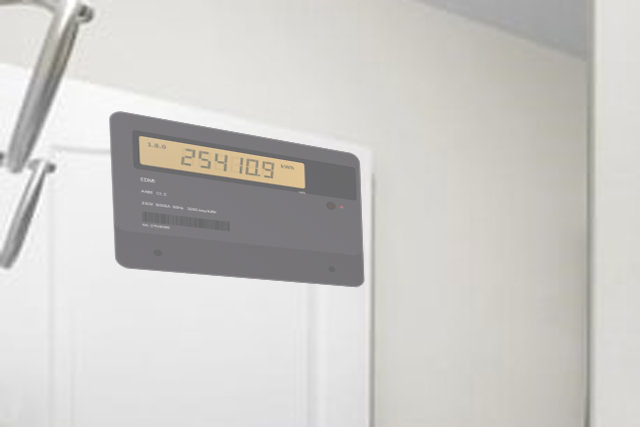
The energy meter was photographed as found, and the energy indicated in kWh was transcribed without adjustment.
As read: 25410.9 kWh
